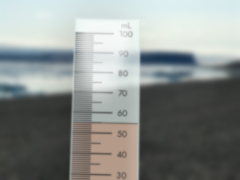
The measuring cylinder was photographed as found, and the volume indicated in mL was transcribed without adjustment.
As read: 55 mL
